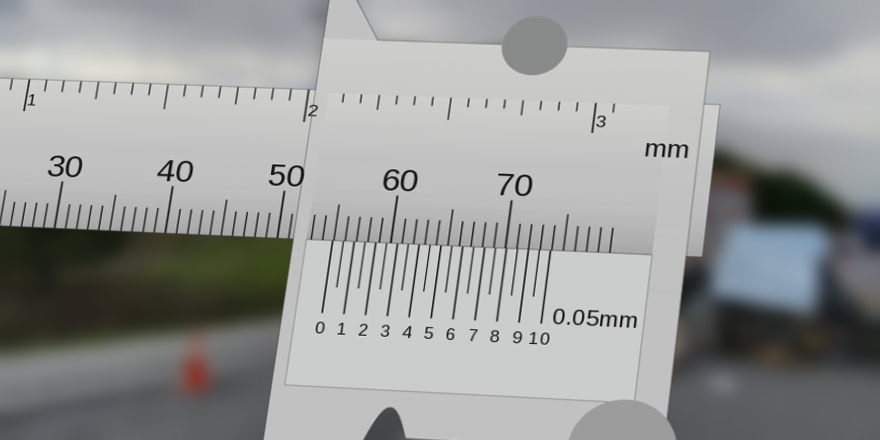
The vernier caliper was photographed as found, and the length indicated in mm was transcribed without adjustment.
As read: 54.9 mm
